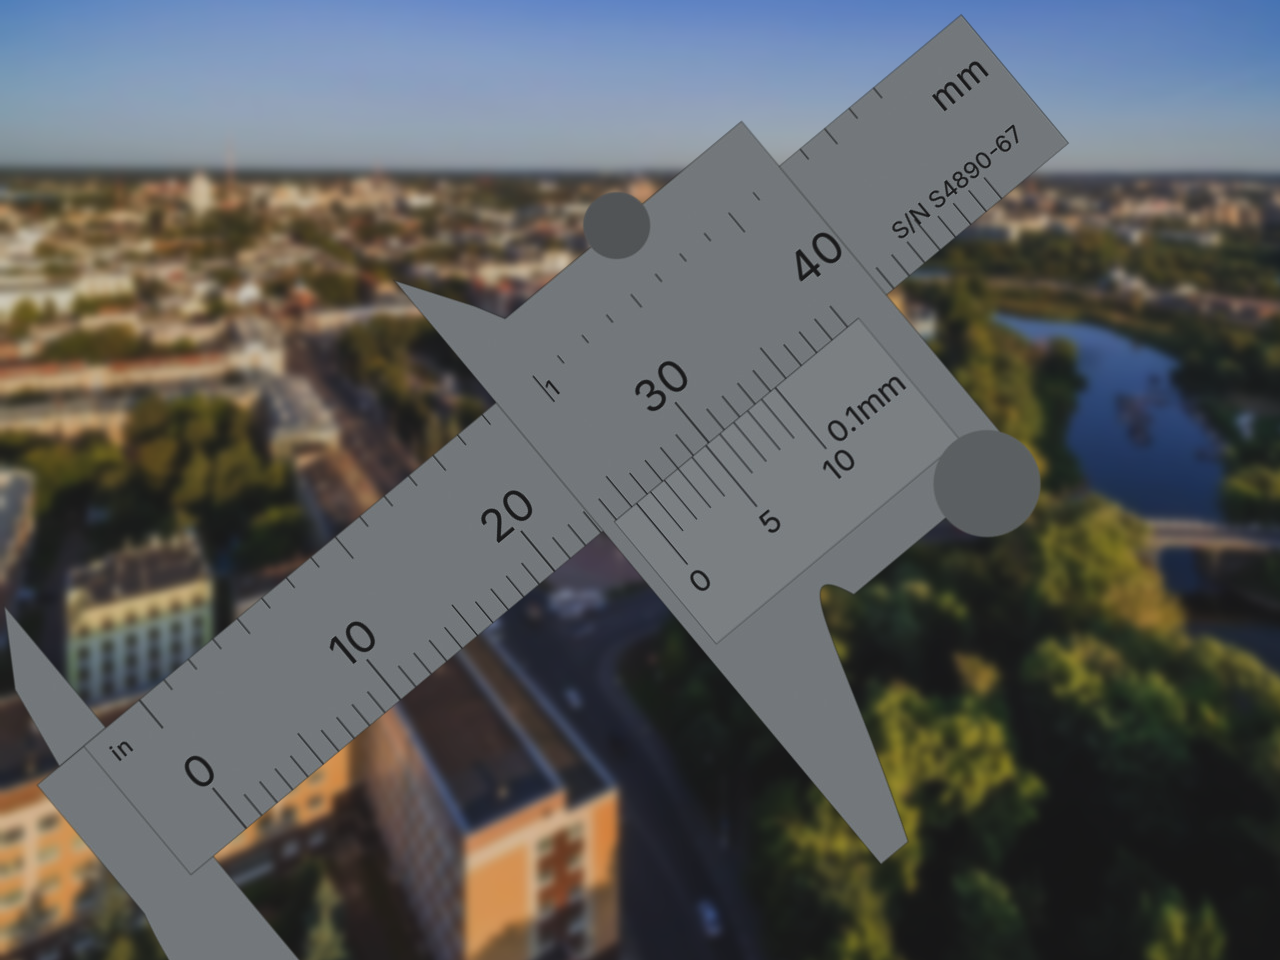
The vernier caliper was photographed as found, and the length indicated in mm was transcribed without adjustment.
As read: 25.3 mm
